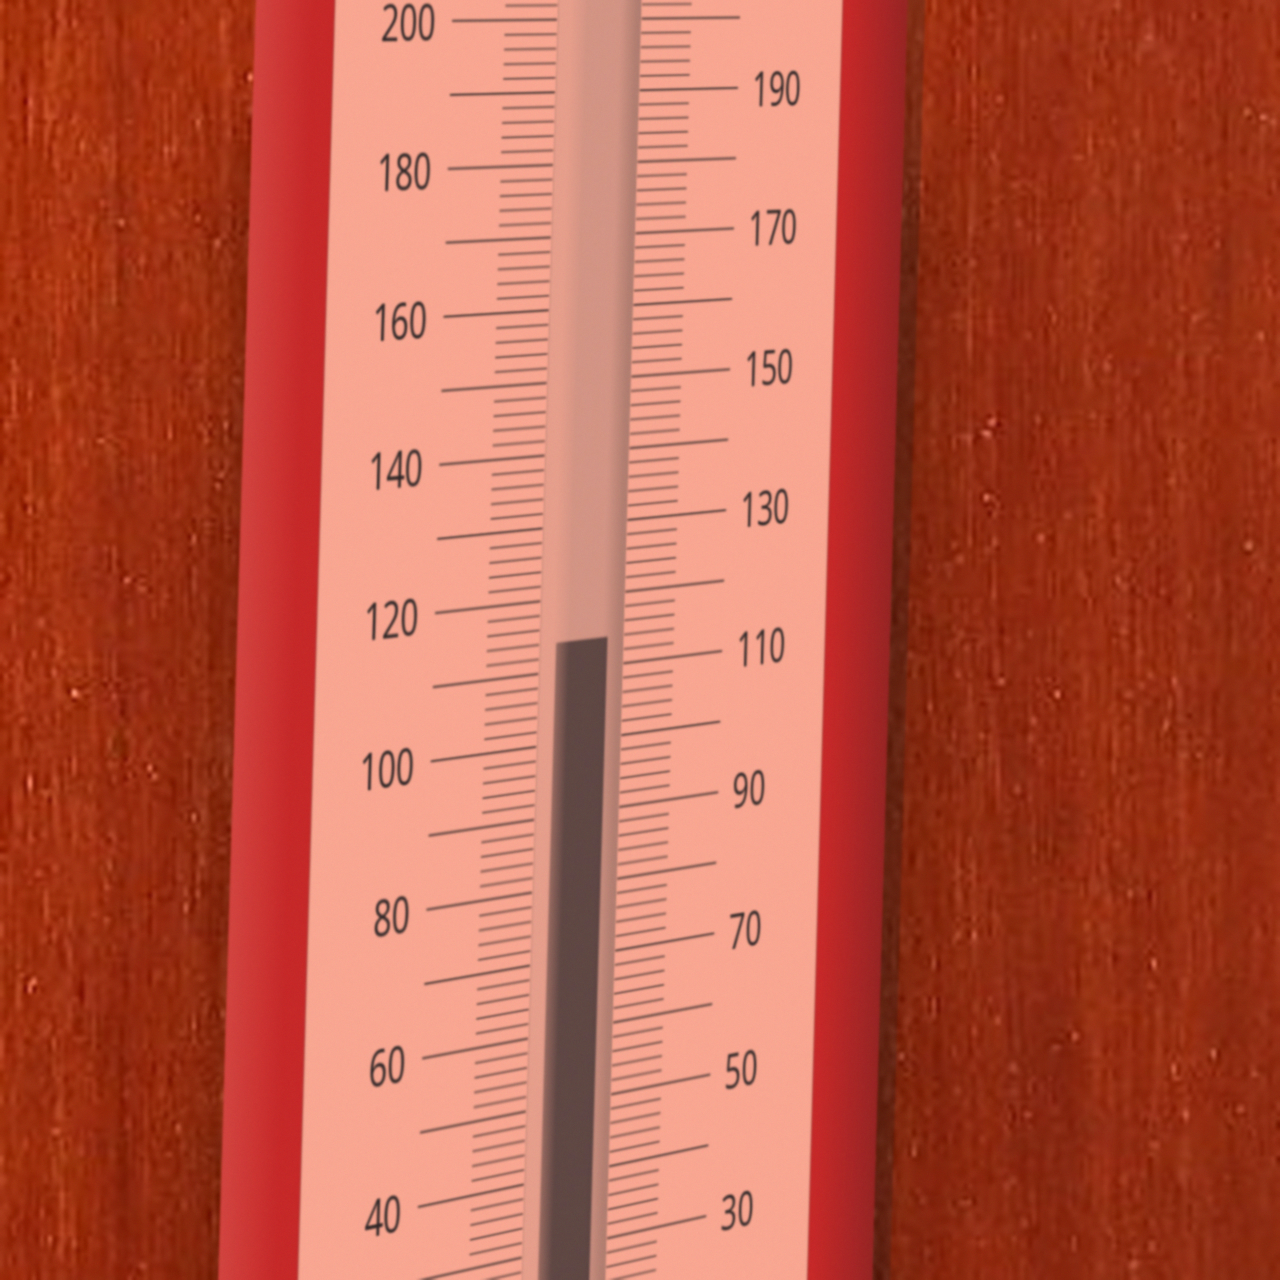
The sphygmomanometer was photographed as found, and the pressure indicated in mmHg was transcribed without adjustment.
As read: 114 mmHg
